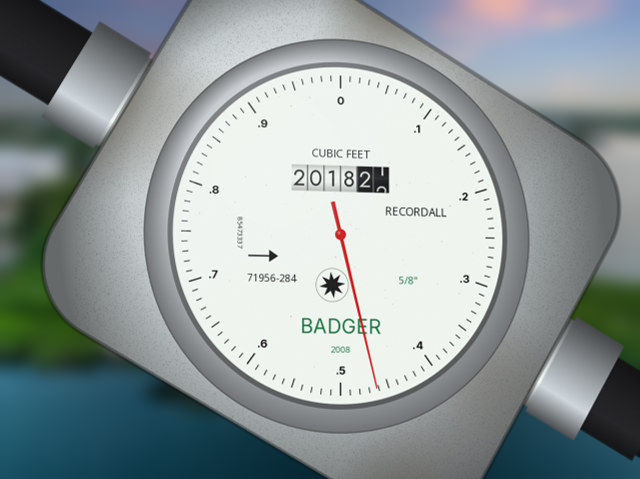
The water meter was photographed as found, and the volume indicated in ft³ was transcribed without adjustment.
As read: 201821.46 ft³
